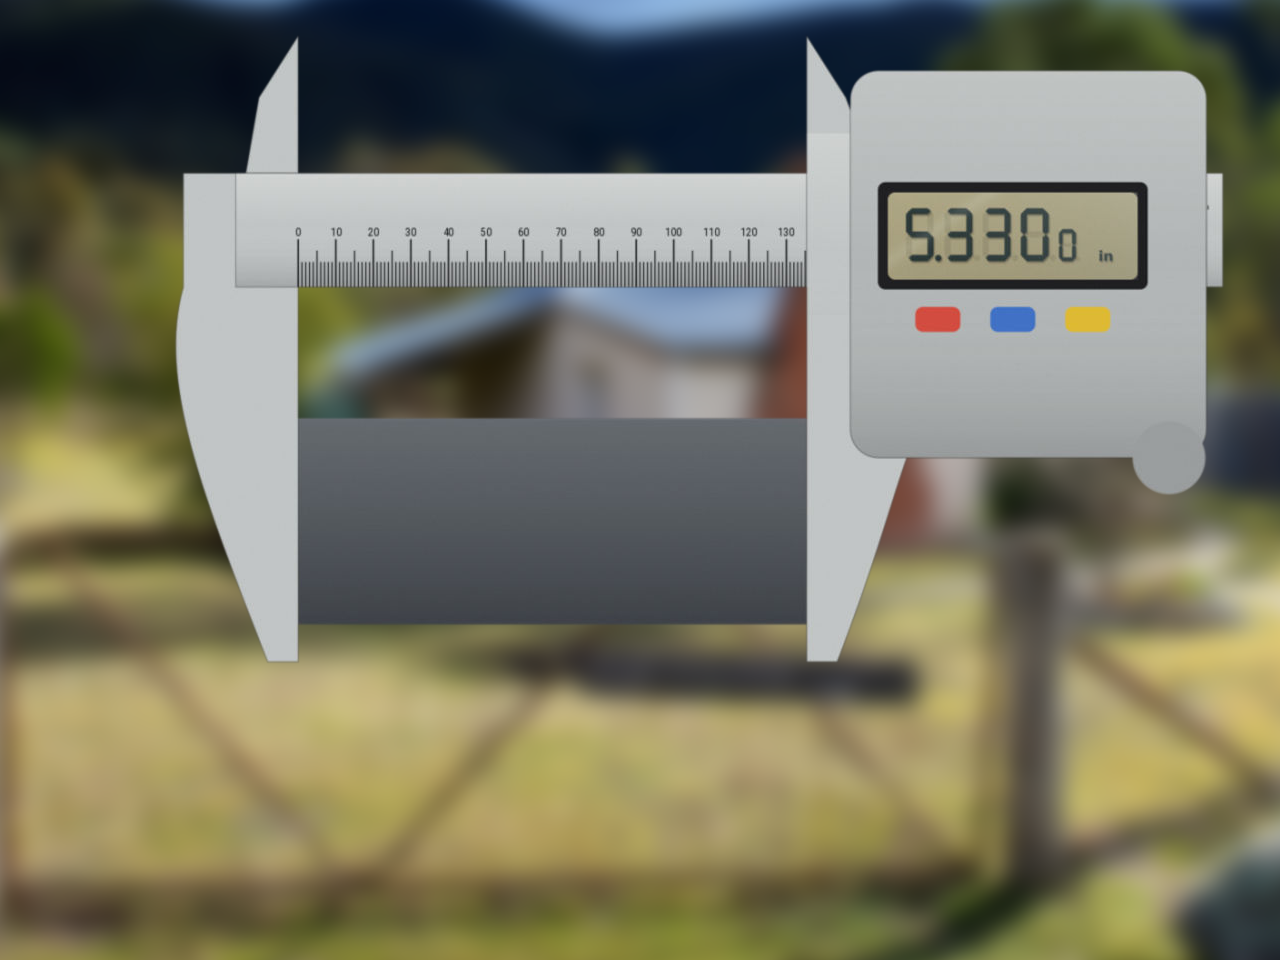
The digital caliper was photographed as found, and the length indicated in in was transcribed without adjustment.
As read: 5.3300 in
